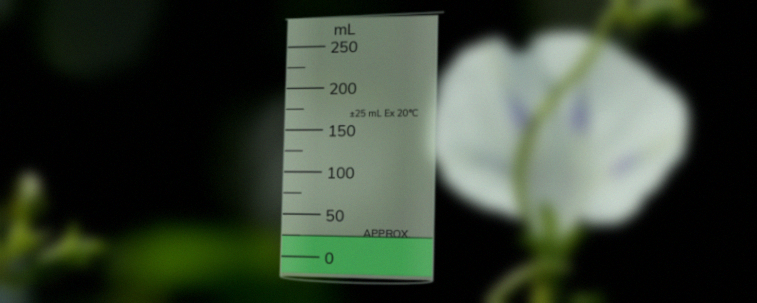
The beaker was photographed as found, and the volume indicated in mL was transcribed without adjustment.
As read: 25 mL
